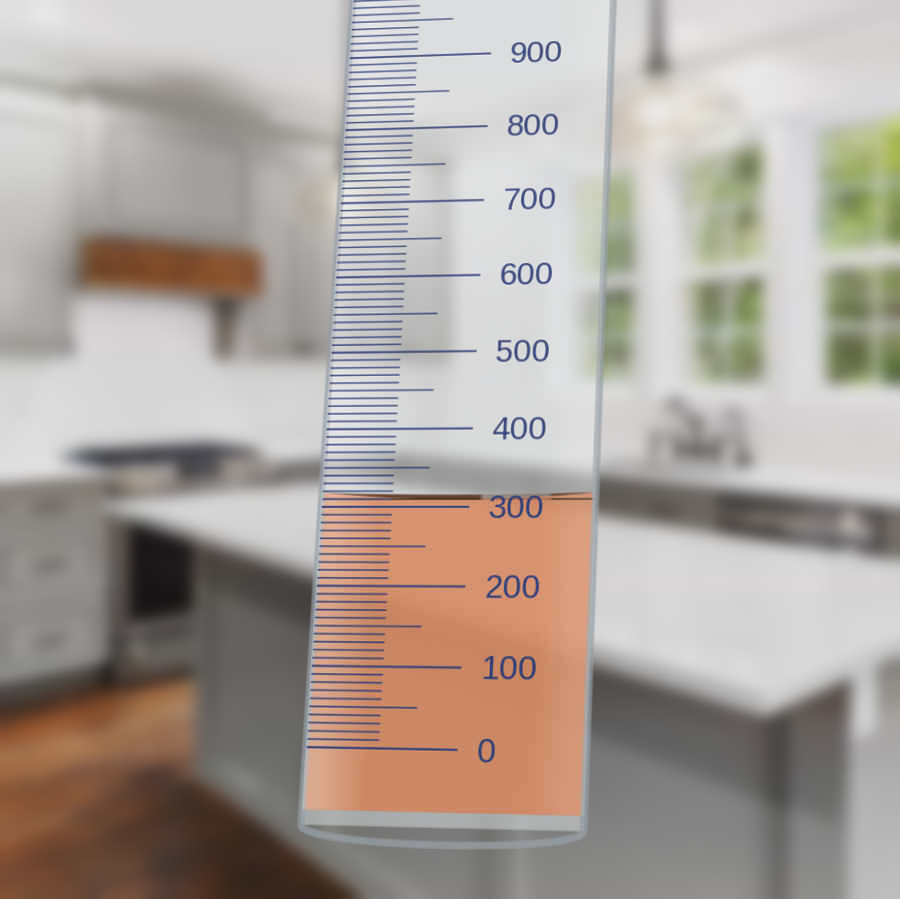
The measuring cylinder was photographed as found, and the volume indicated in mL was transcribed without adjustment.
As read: 310 mL
